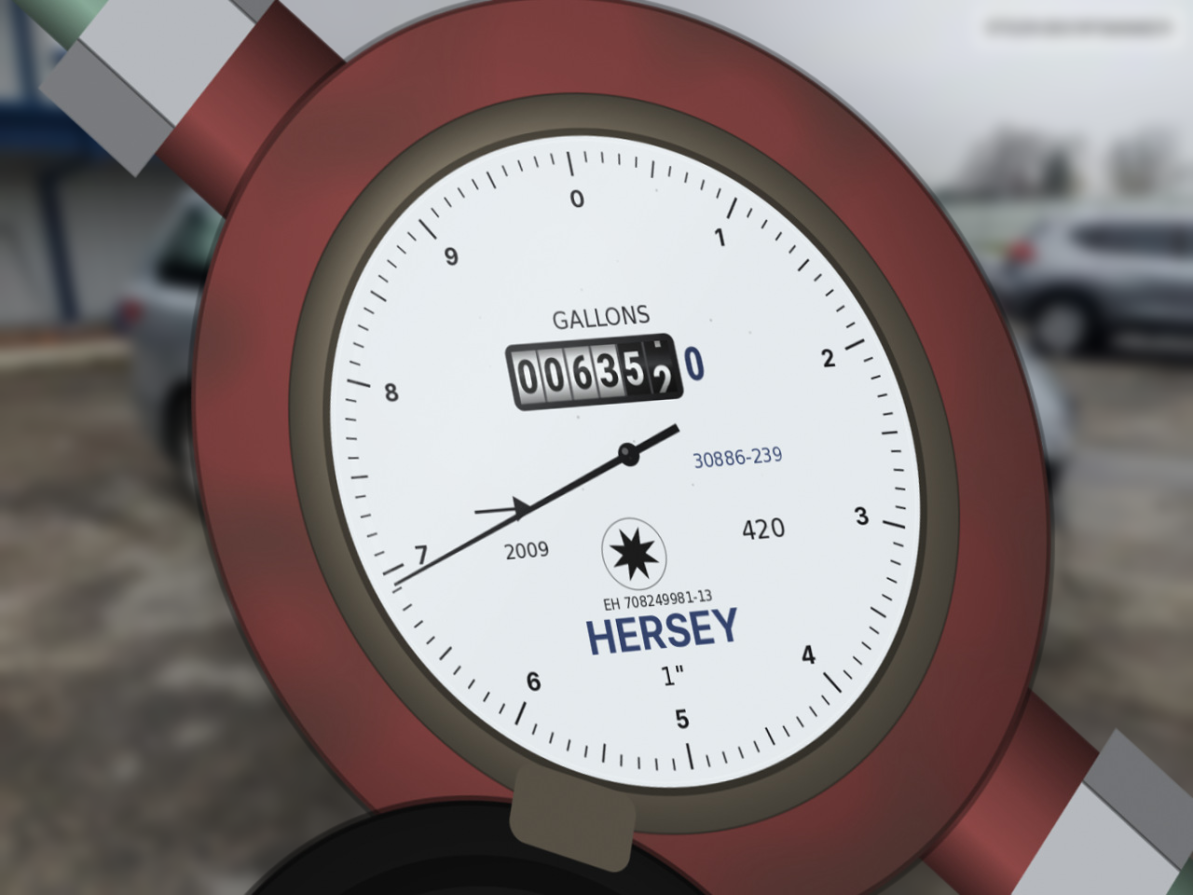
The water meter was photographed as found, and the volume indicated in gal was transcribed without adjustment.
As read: 63516.9 gal
